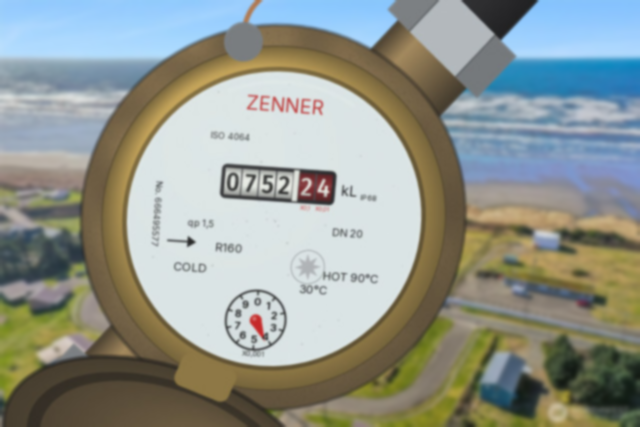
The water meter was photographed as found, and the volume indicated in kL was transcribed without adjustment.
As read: 752.244 kL
